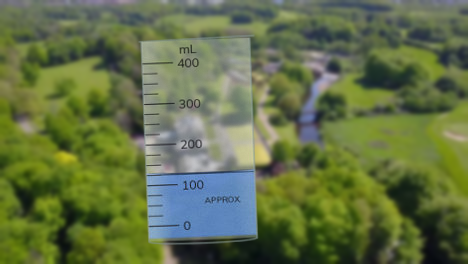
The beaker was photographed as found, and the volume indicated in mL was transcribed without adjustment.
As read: 125 mL
